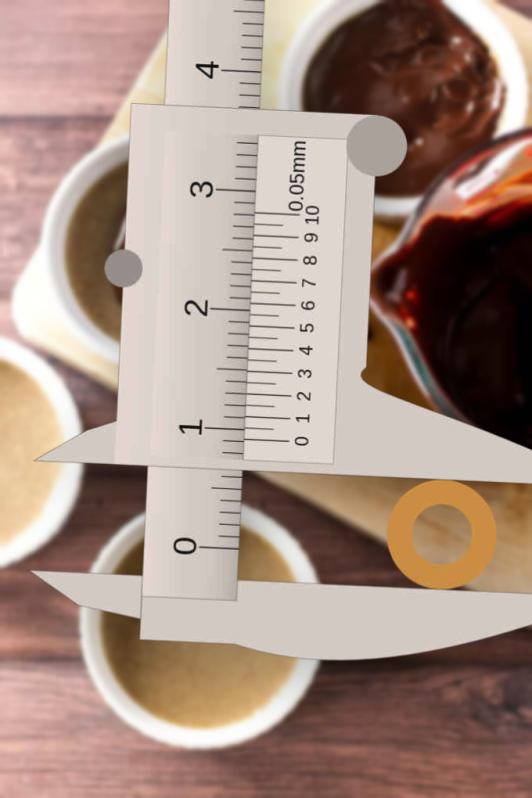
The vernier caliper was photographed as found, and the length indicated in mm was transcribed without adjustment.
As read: 9.2 mm
